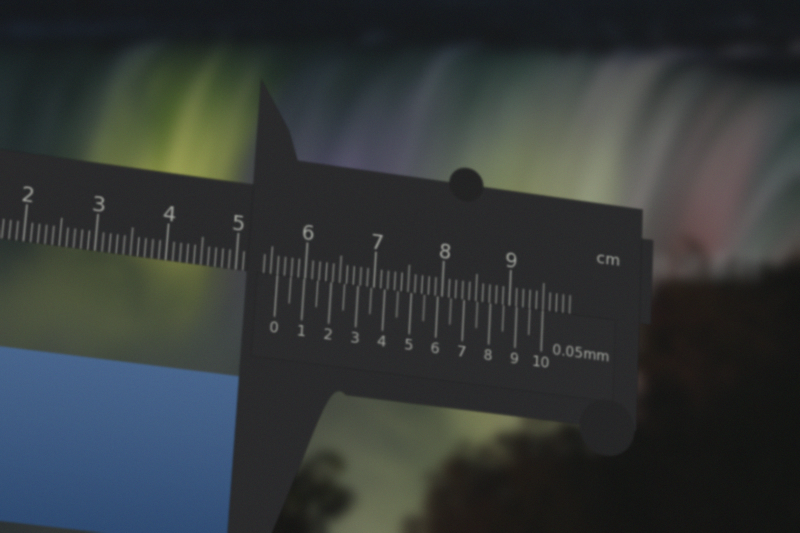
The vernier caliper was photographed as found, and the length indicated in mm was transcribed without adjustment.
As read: 56.0 mm
